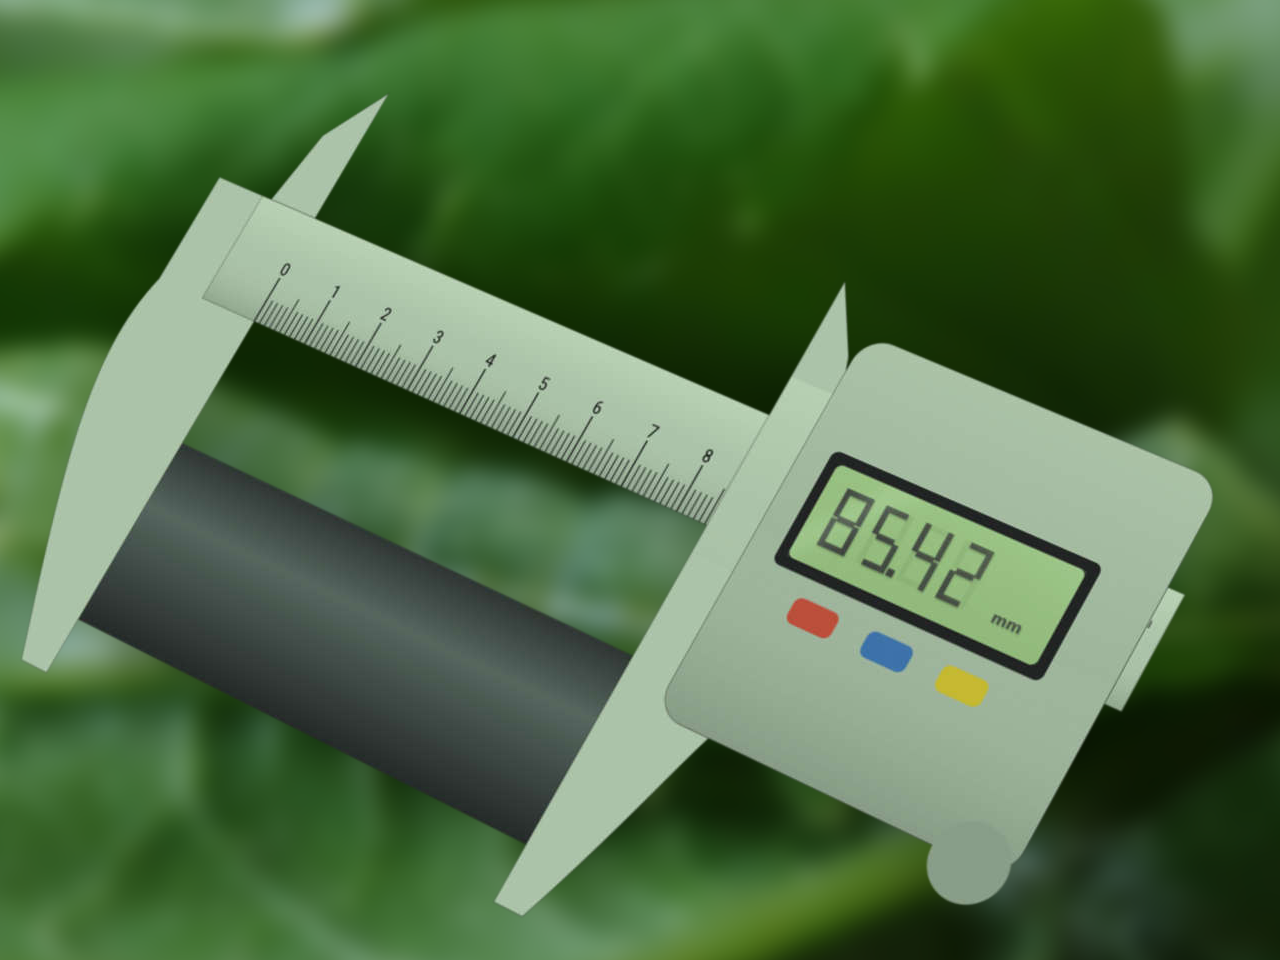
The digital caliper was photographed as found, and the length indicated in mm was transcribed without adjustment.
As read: 85.42 mm
